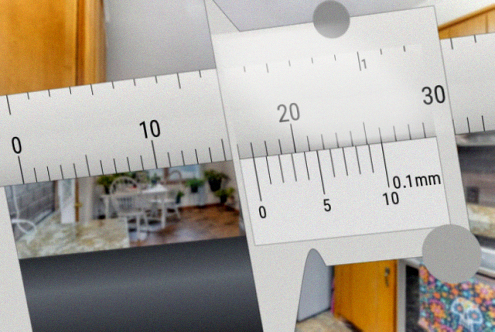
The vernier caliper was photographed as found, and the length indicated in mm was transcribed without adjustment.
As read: 17.0 mm
